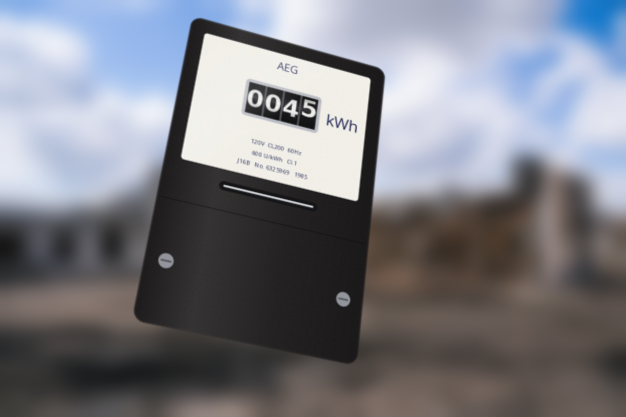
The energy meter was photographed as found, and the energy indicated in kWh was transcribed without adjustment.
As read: 45 kWh
